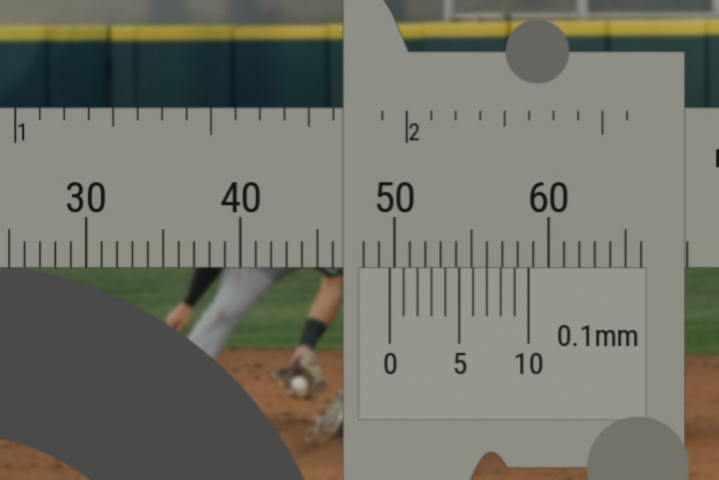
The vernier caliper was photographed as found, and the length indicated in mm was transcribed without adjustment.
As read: 49.7 mm
